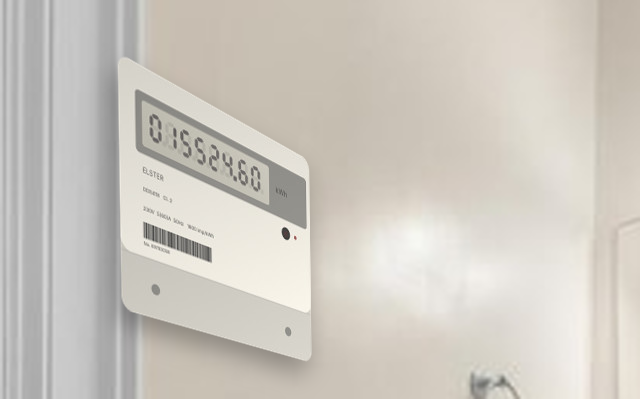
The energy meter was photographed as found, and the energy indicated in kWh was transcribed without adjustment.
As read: 15524.60 kWh
